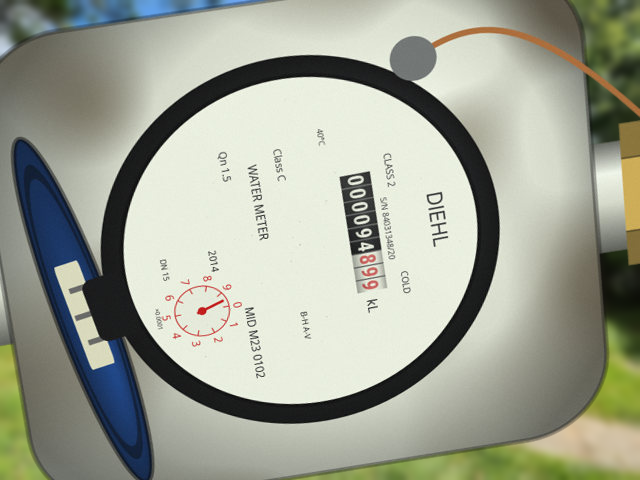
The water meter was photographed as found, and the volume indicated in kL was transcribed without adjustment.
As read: 94.8989 kL
